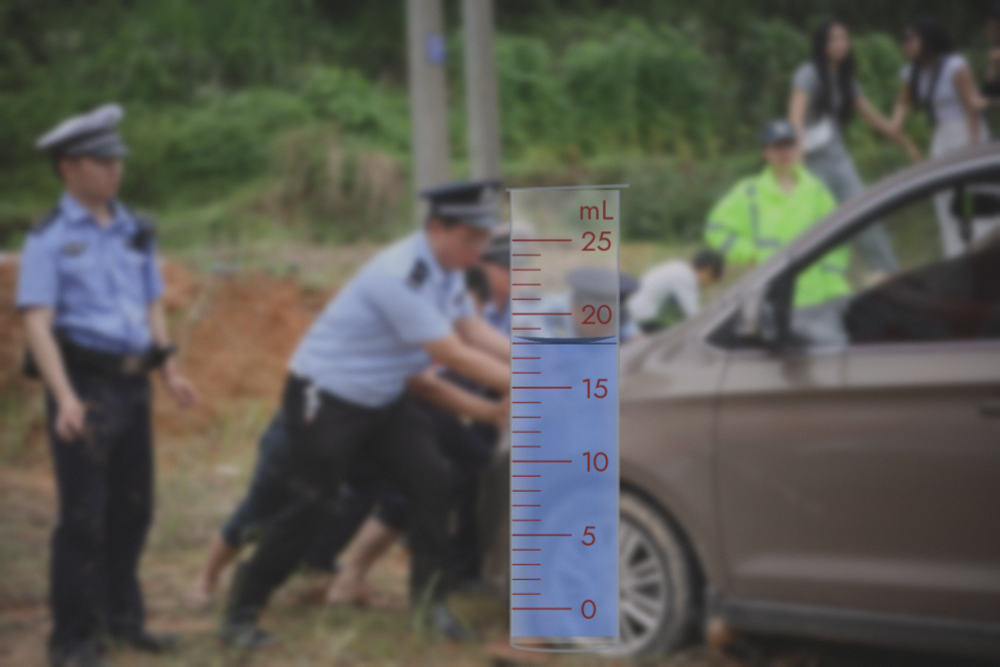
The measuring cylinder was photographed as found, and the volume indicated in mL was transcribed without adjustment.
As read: 18 mL
